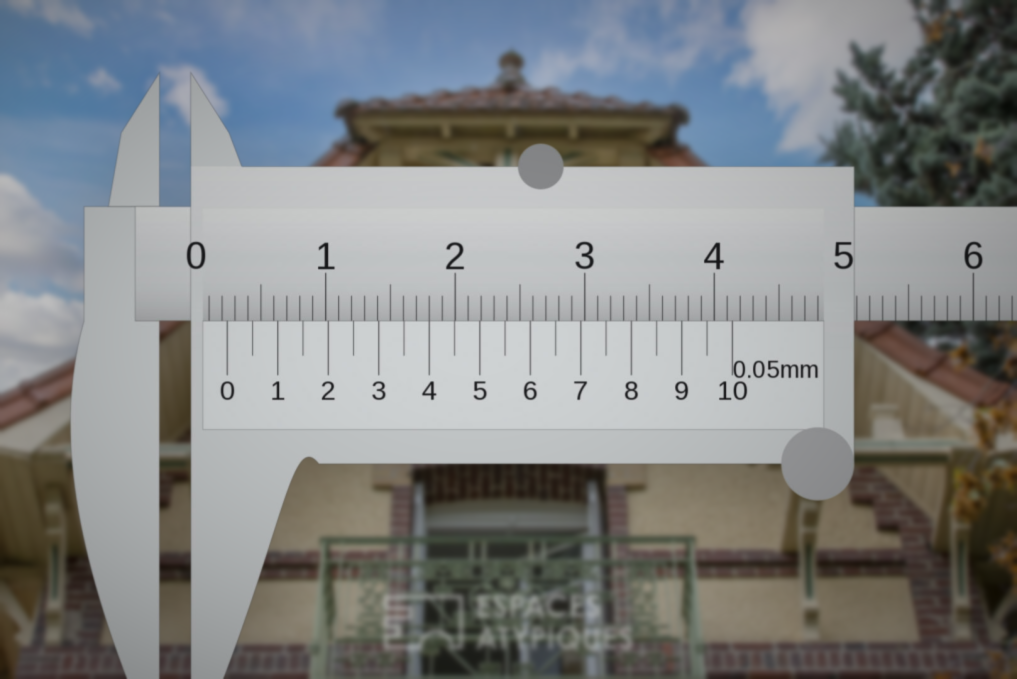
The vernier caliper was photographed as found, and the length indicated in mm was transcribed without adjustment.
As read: 2.4 mm
